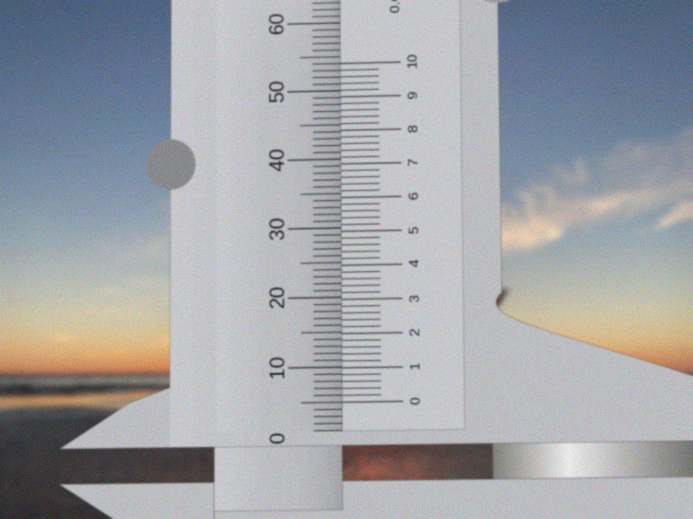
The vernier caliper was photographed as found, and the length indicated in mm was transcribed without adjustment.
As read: 5.0 mm
